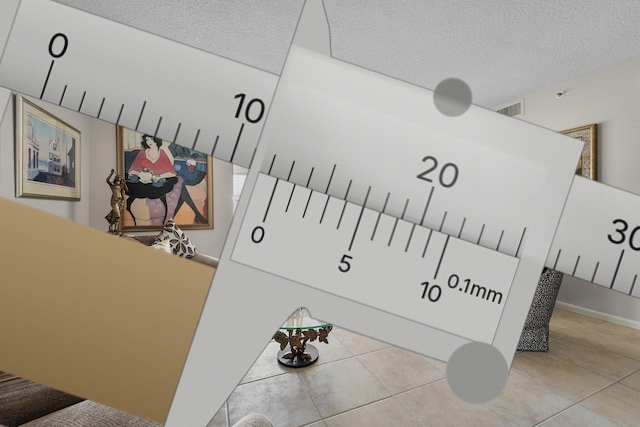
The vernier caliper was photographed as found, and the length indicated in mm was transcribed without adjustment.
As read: 12.5 mm
